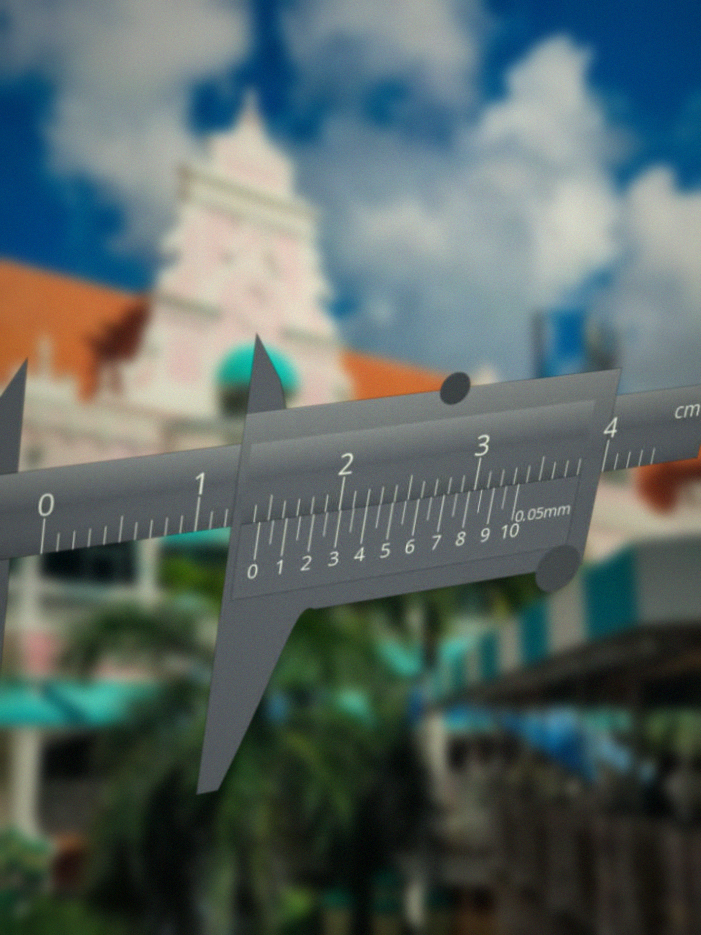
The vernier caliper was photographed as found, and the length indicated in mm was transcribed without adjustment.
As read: 14.4 mm
